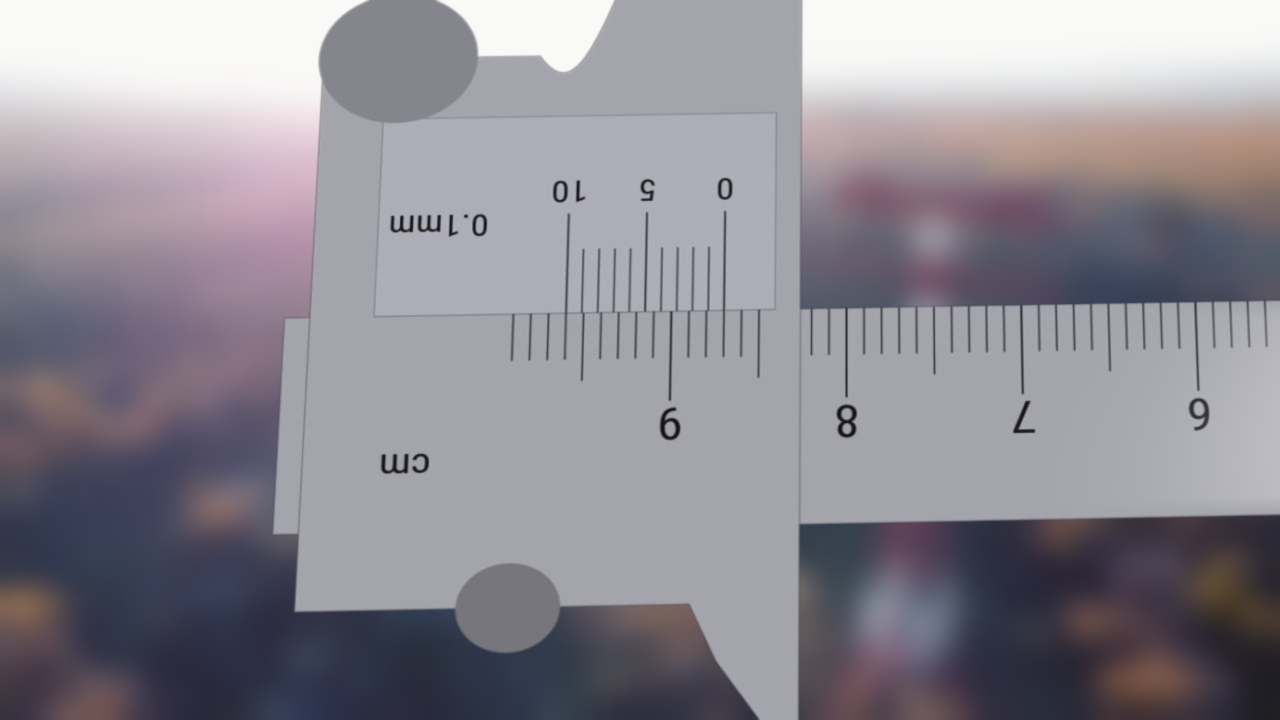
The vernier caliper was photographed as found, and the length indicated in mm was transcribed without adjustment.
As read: 87.0 mm
